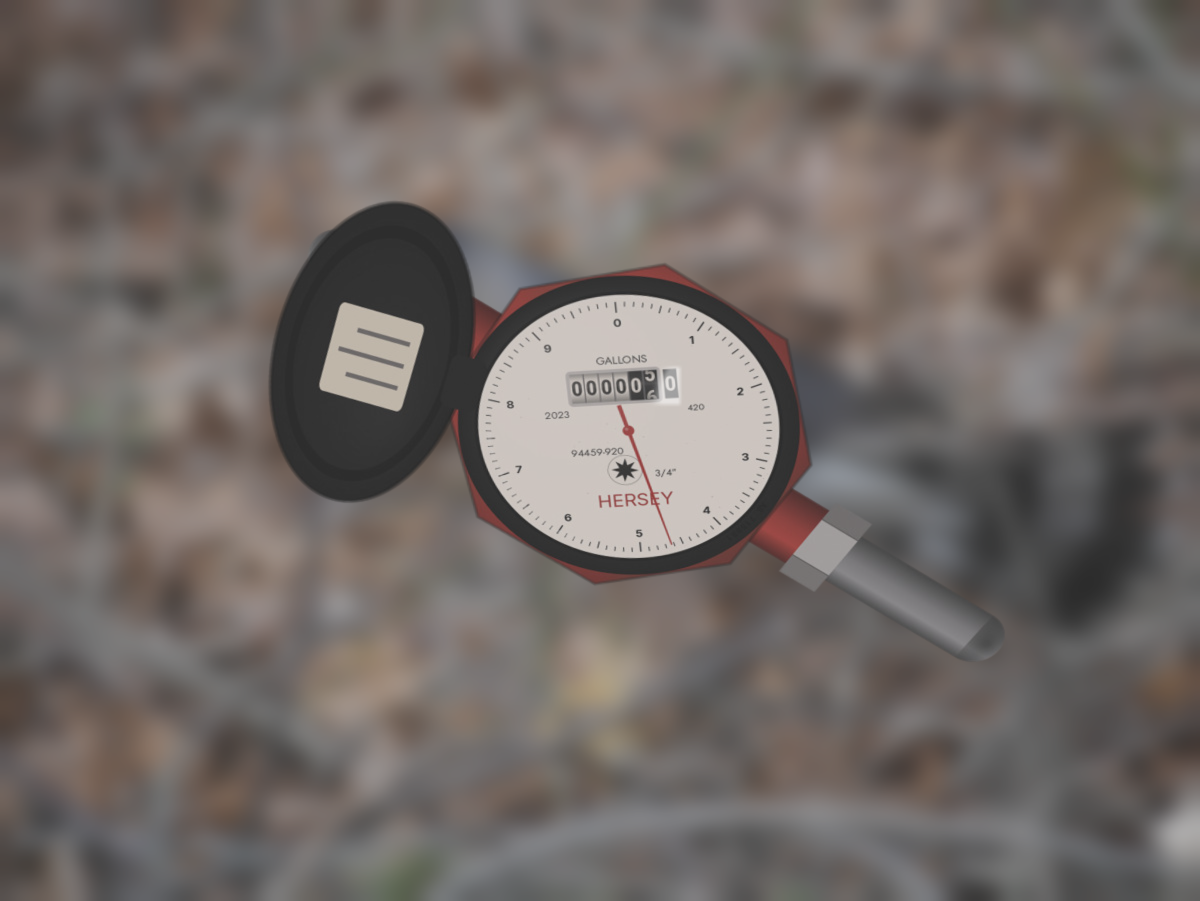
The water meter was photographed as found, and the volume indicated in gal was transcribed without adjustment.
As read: 54.6 gal
